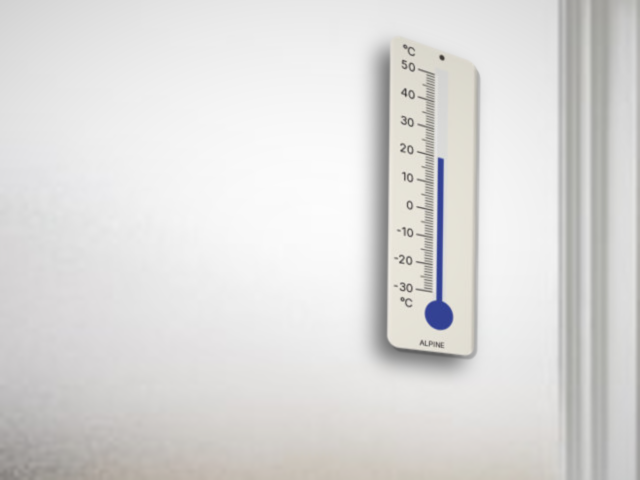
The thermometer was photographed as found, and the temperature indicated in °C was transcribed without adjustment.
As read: 20 °C
